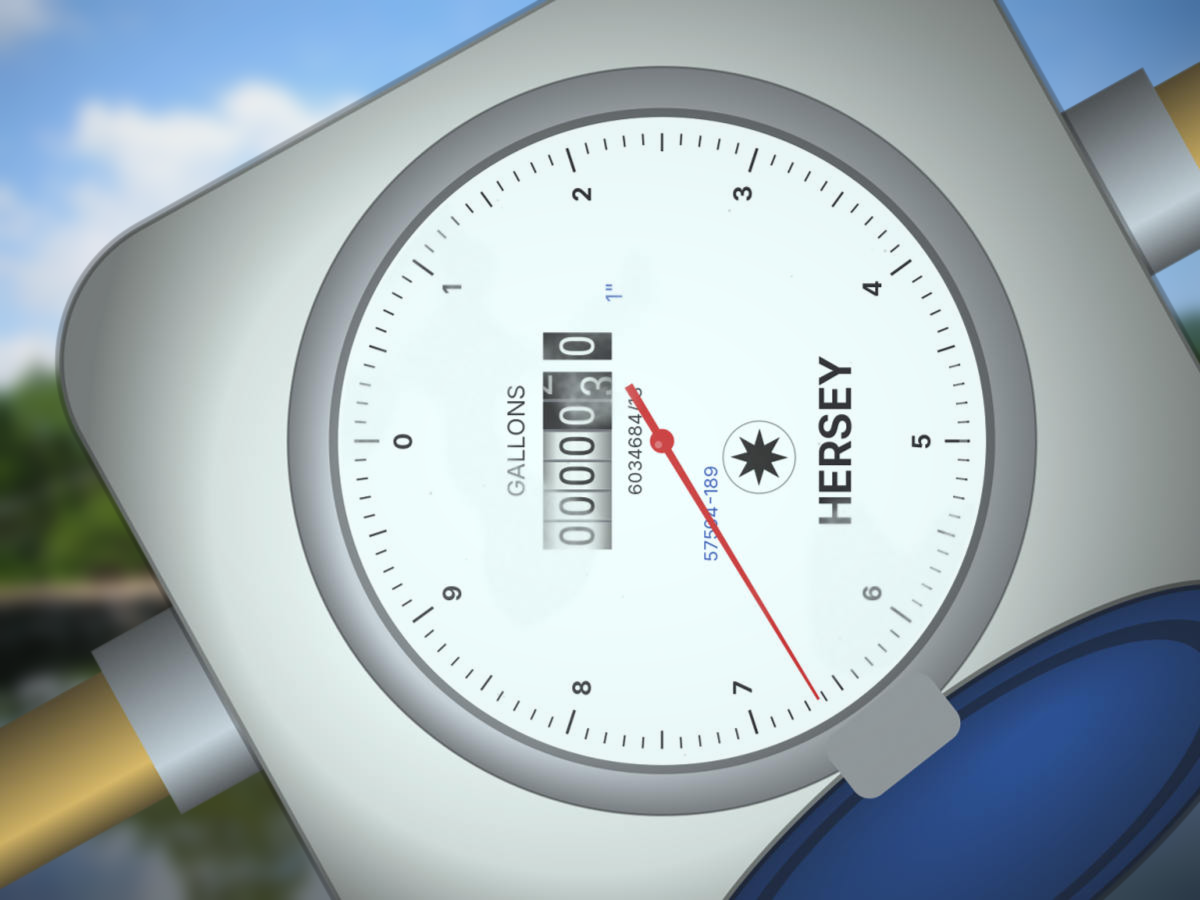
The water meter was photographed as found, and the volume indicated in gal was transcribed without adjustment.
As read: 26.6 gal
